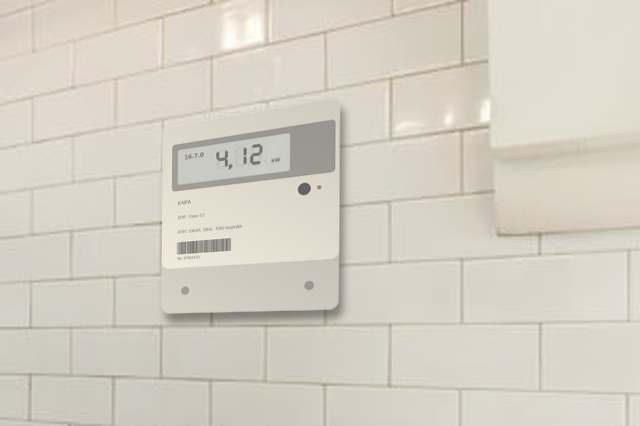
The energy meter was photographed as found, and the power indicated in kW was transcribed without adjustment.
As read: 4.12 kW
